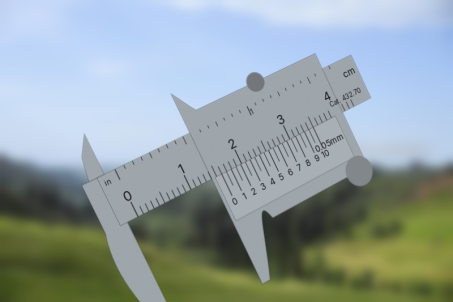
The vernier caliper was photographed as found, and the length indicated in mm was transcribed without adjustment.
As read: 16.0 mm
